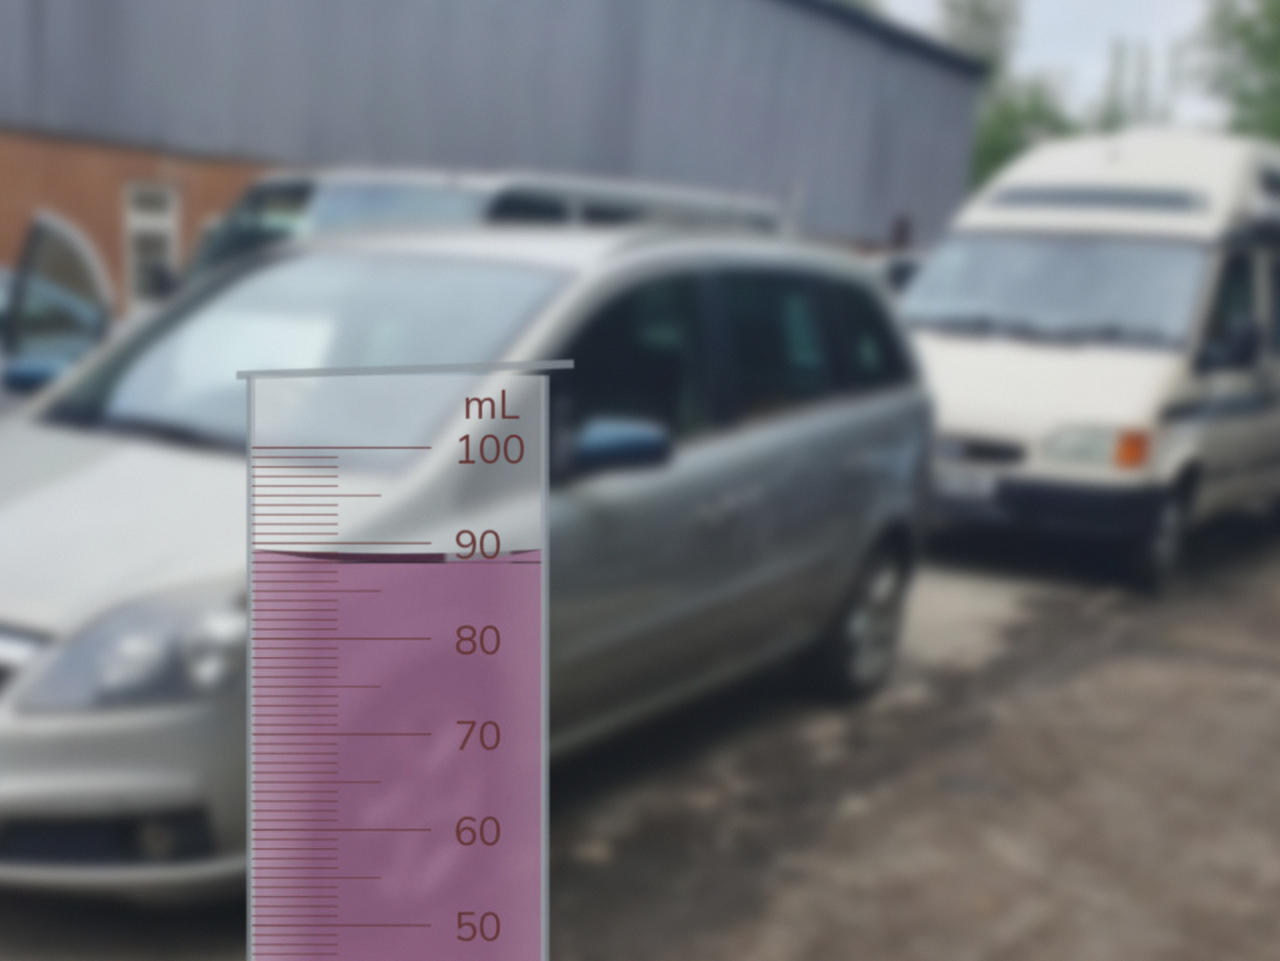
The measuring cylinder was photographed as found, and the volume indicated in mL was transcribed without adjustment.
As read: 88 mL
